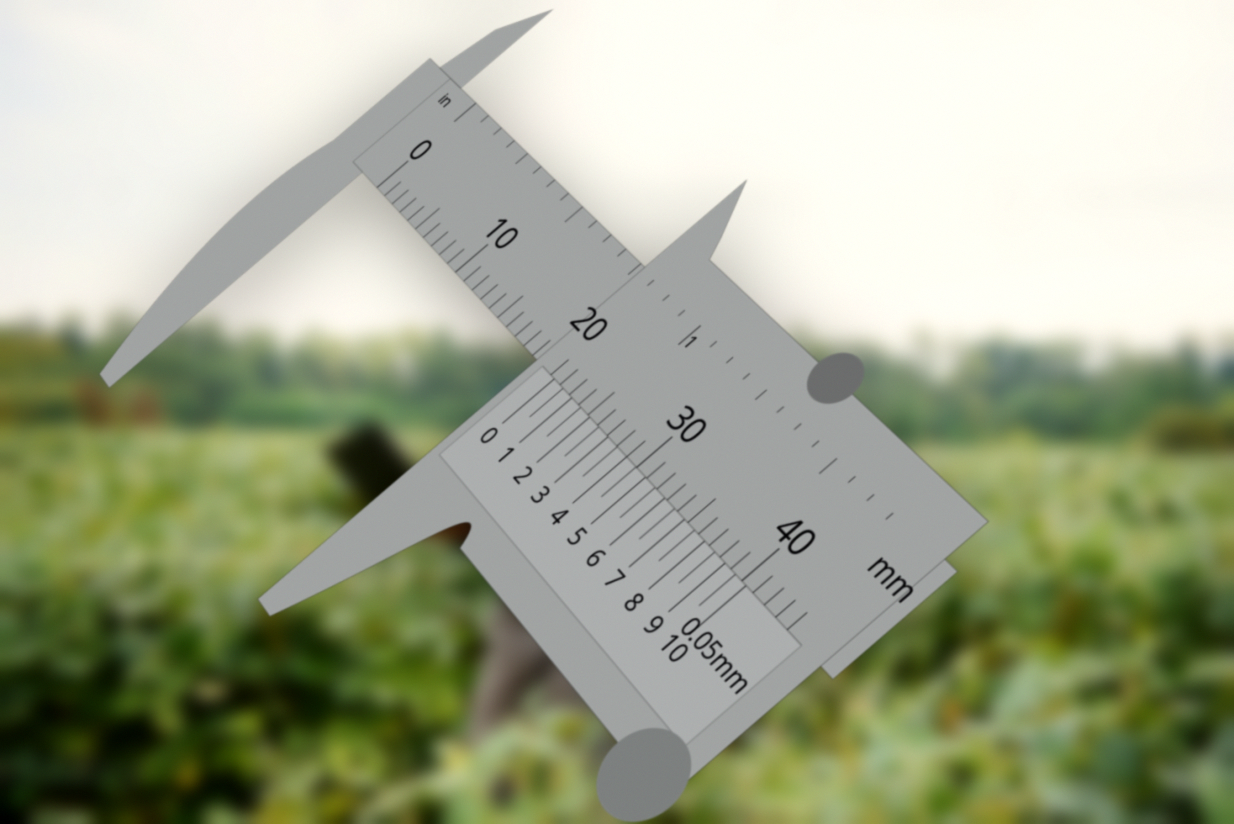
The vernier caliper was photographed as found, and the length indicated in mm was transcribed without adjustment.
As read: 21.4 mm
